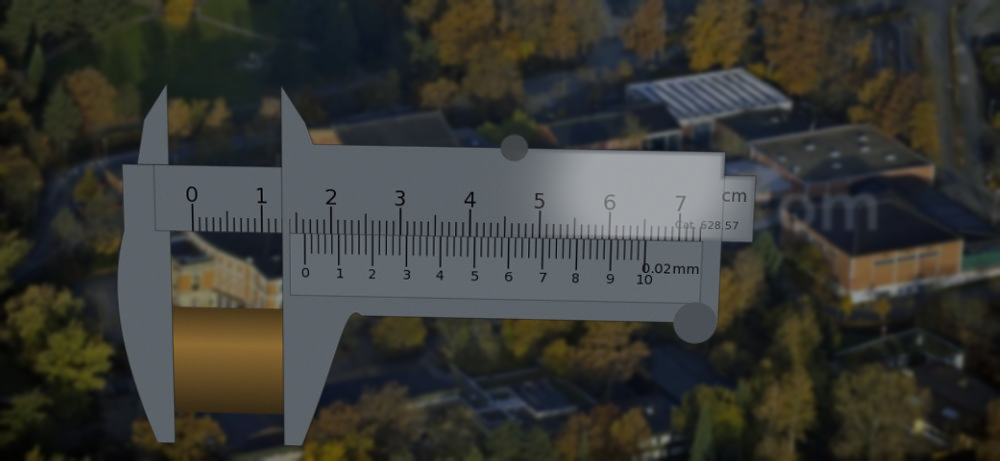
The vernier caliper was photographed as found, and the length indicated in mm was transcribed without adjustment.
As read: 16.2 mm
